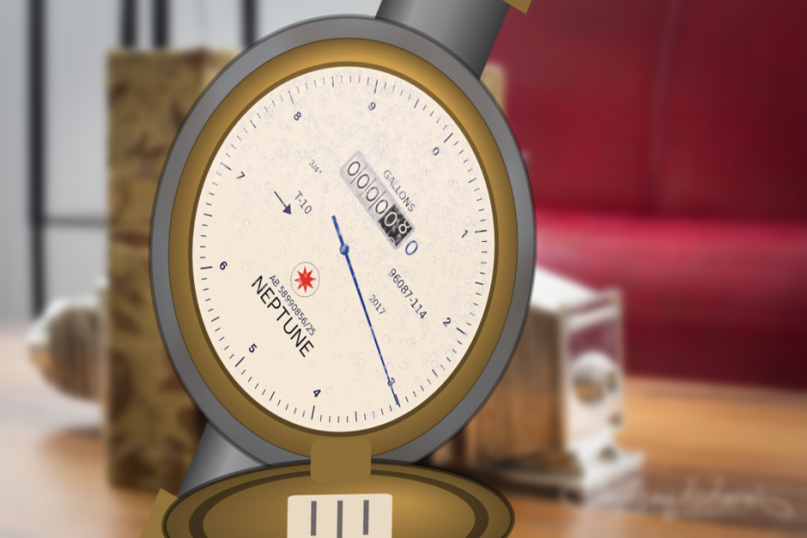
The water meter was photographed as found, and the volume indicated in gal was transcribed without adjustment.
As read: 83.0 gal
